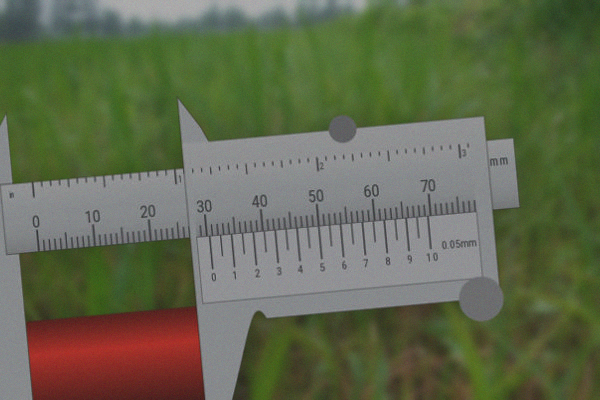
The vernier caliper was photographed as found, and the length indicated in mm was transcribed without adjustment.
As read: 30.5 mm
